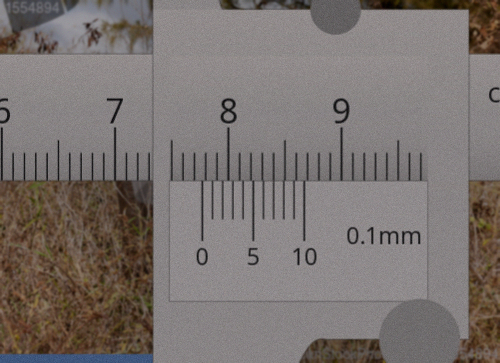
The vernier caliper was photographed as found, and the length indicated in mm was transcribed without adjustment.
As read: 77.7 mm
